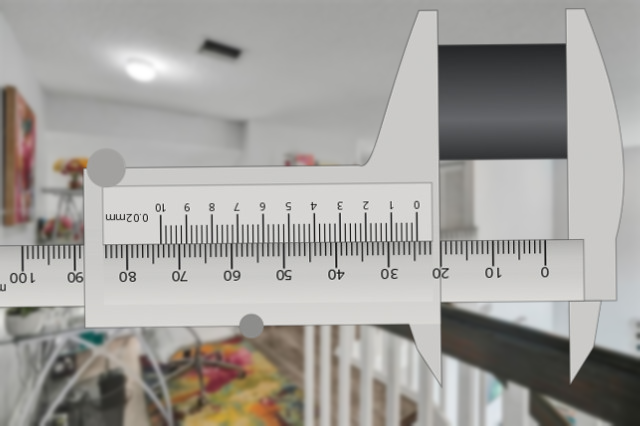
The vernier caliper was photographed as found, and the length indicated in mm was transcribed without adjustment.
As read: 24.5 mm
